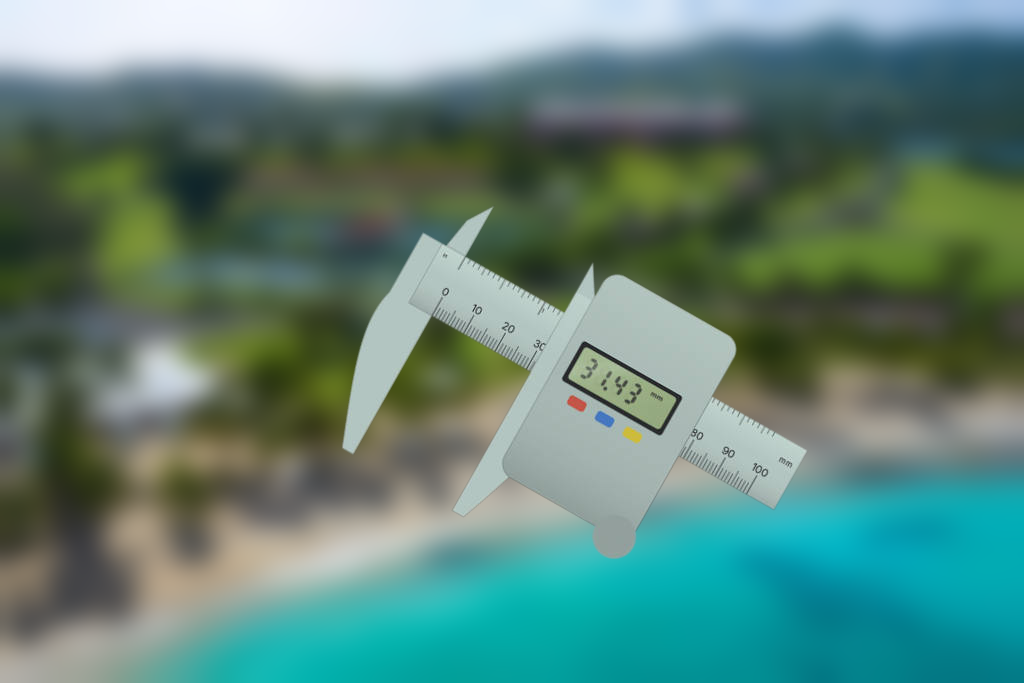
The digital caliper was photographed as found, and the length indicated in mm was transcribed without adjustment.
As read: 31.43 mm
